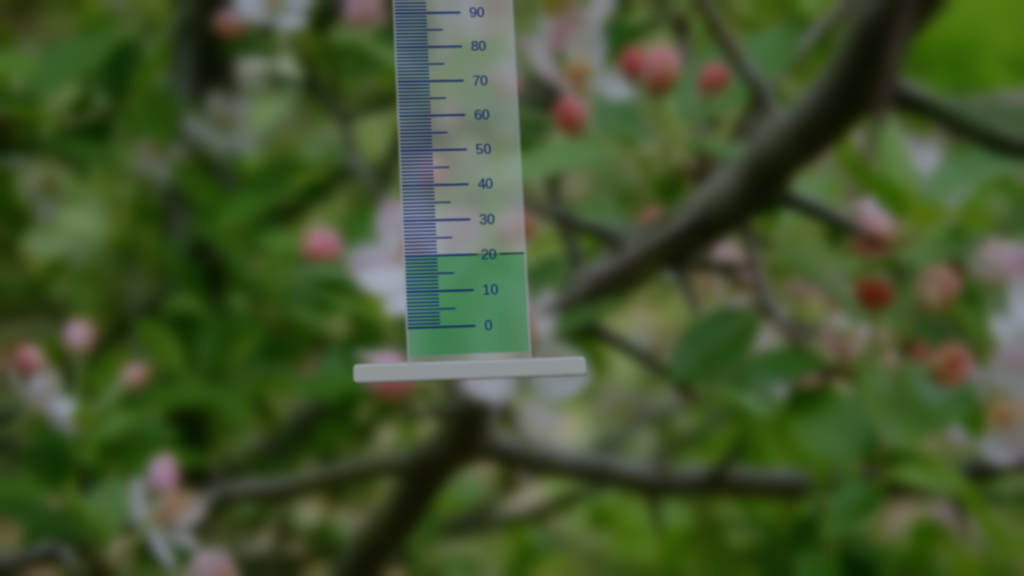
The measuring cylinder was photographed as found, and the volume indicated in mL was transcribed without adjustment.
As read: 20 mL
